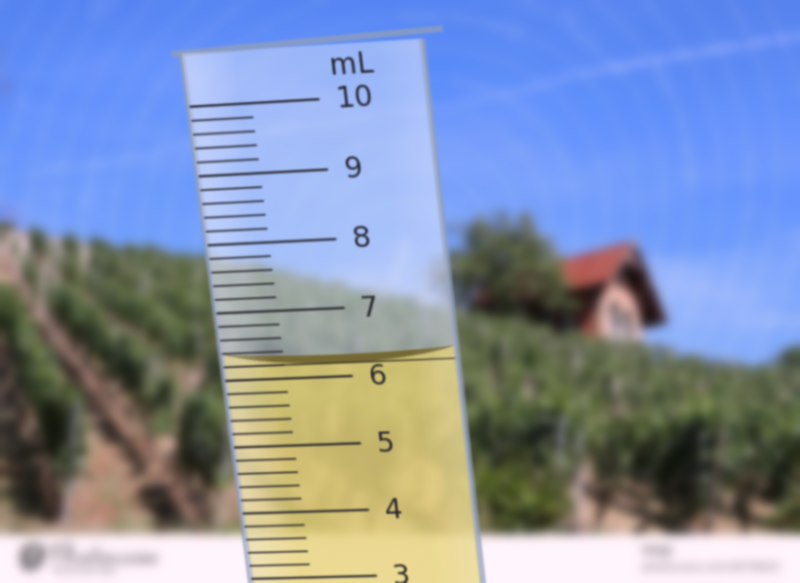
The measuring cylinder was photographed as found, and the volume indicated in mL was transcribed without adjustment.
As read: 6.2 mL
